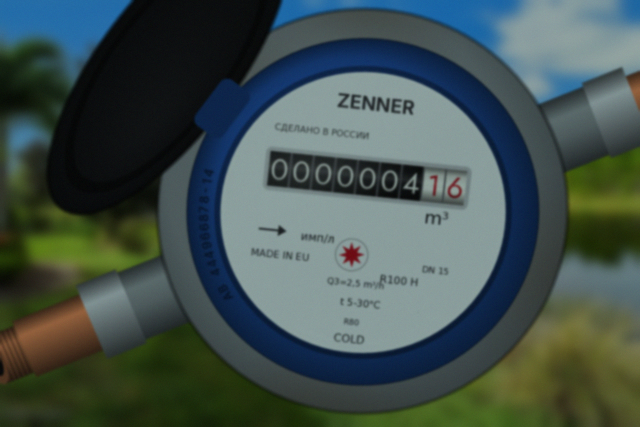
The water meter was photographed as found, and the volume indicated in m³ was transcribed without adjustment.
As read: 4.16 m³
